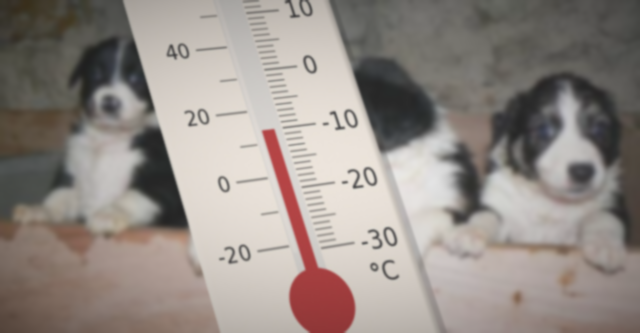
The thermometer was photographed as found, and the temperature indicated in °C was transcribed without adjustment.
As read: -10 °C
